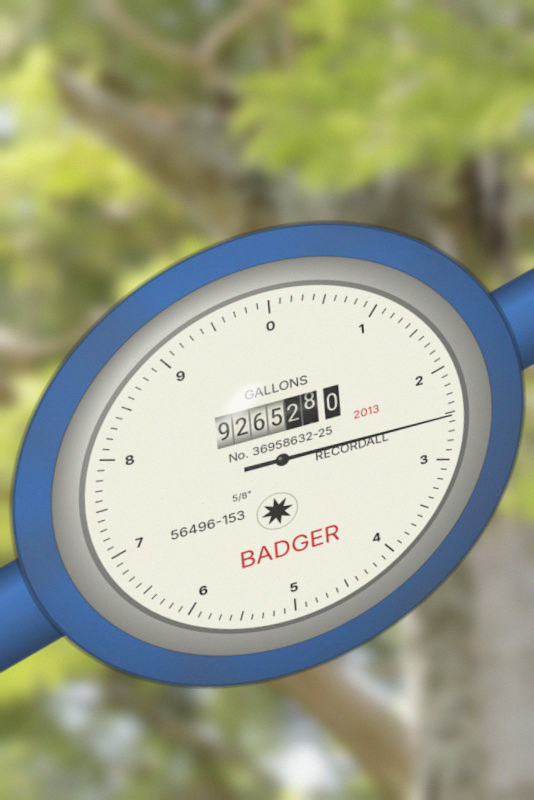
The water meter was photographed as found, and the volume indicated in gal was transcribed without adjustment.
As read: 9265282.5 gal
